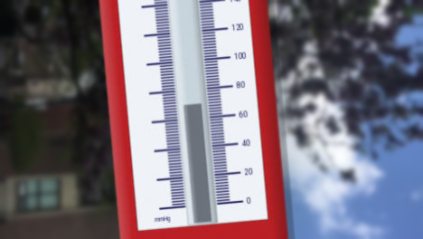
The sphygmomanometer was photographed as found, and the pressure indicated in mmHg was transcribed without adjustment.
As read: 70 mmHg
